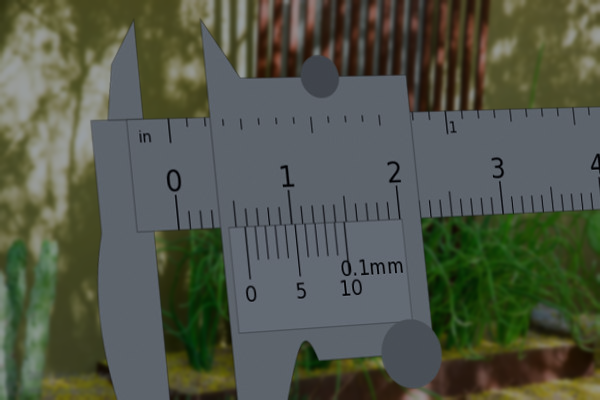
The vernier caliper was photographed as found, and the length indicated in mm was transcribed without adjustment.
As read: 5.8 mm
